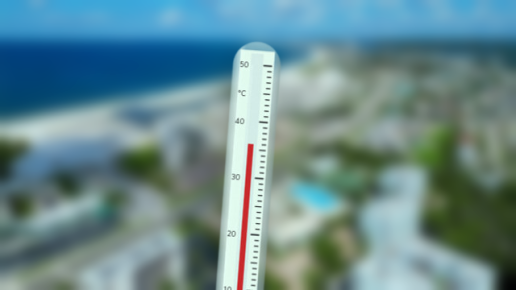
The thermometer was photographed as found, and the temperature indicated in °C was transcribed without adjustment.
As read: 36 °C
